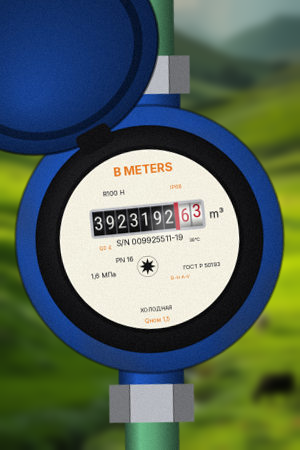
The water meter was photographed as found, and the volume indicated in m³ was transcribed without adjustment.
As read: 3923192.63 m³
